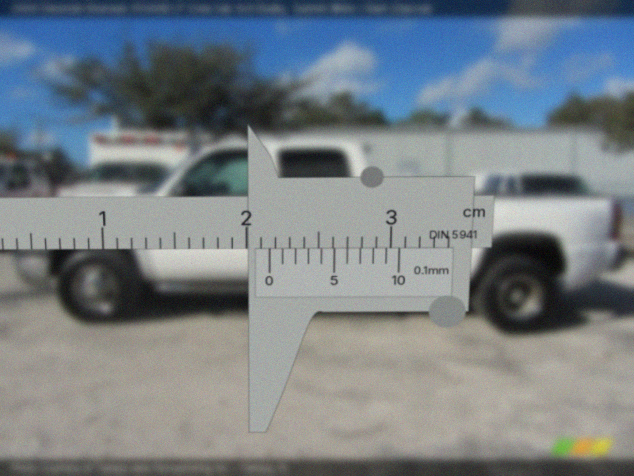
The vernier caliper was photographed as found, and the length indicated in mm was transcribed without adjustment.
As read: 21.6 mm
